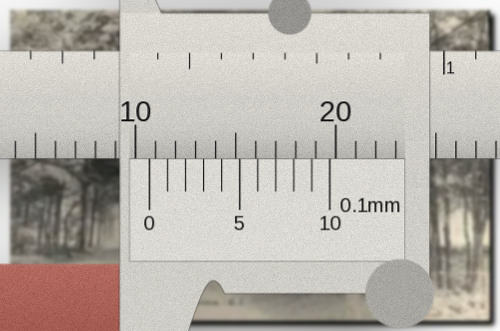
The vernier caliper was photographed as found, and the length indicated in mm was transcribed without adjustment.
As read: 10.7 mm
